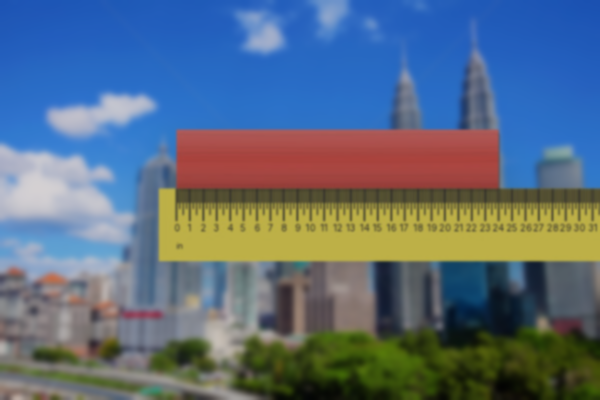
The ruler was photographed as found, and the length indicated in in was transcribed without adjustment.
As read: 24 in
